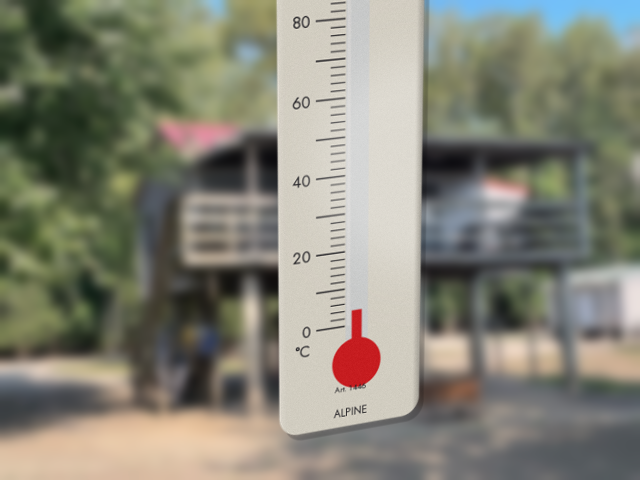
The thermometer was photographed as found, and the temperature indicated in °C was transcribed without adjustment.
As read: 4 °C
